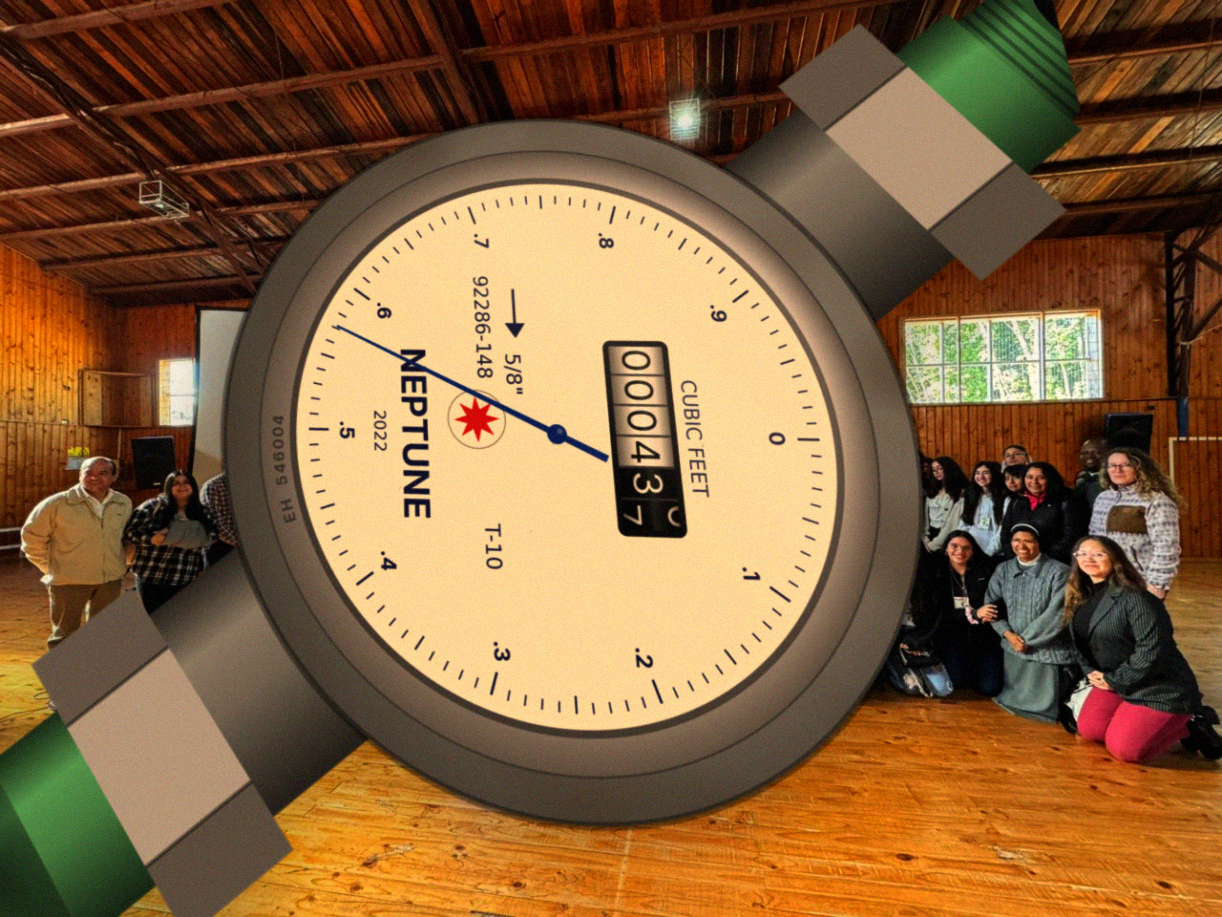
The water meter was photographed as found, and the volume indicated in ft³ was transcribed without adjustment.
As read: 436.57 ft³
